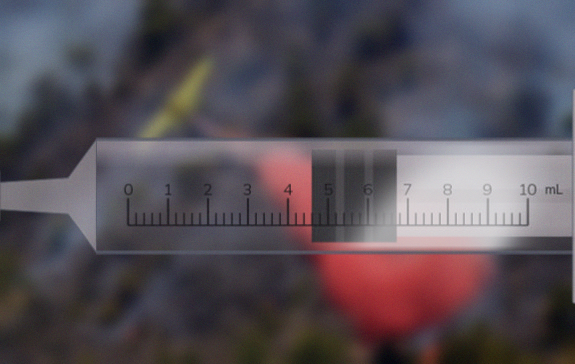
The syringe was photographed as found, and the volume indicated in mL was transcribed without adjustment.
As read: 4.6 mL
